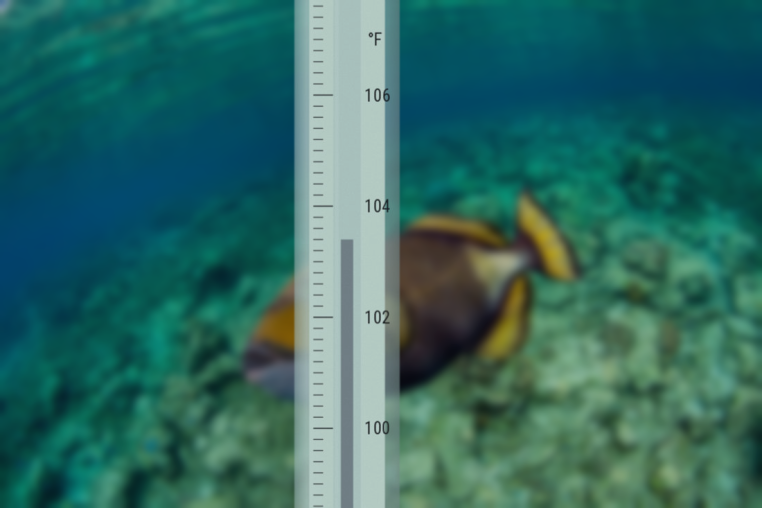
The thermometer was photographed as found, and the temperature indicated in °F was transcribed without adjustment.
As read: 103.4 °F
